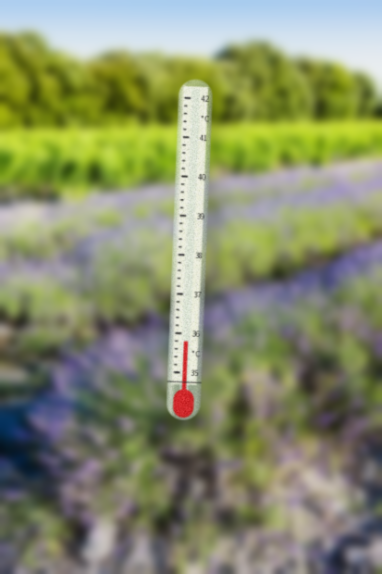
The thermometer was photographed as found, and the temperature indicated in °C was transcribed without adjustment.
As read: 35.8 °C
